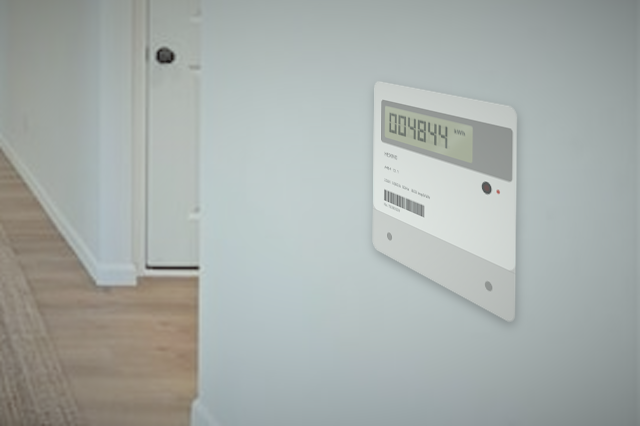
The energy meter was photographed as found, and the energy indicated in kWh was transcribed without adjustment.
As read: 4844 kWh
